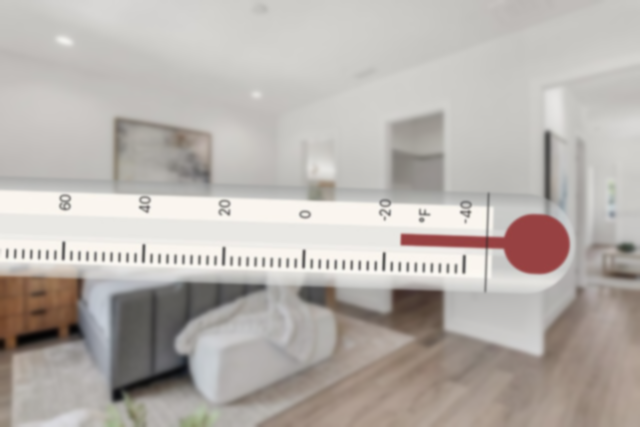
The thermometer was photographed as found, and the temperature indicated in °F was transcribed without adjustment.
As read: -24 °F
